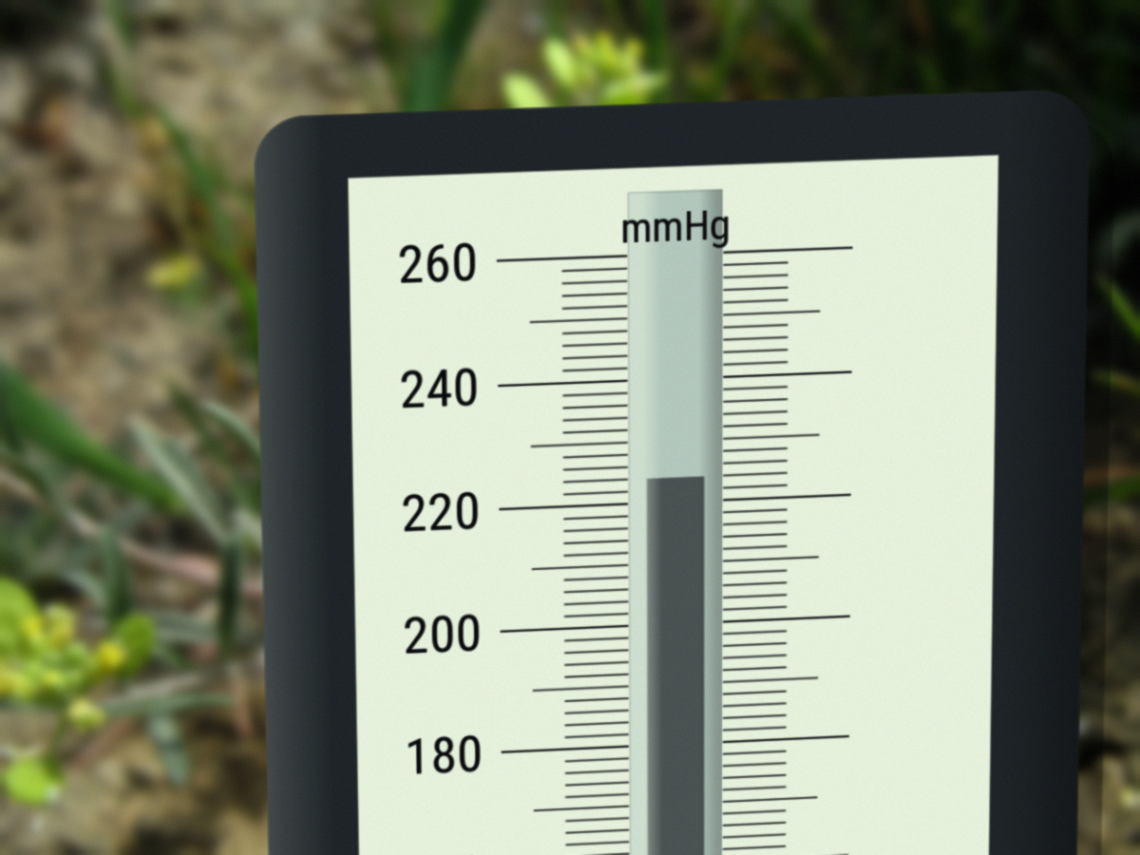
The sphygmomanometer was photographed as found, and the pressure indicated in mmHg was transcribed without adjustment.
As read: 224 mmHg
